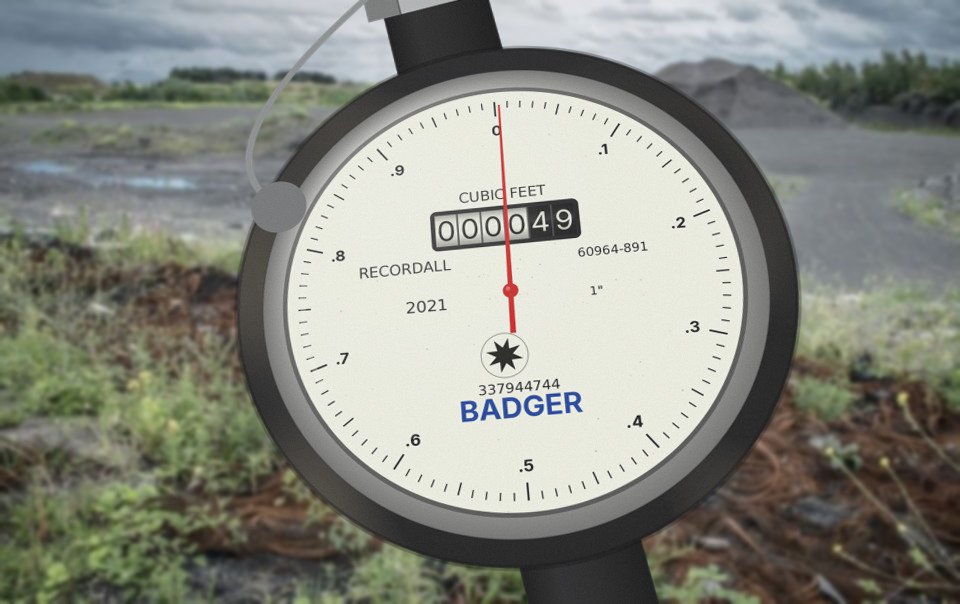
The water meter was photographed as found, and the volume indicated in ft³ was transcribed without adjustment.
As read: 49.00 ft³
